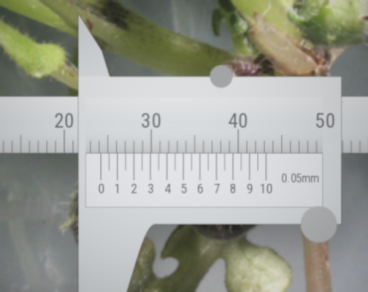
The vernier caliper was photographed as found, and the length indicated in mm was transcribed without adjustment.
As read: 24.2 mm
